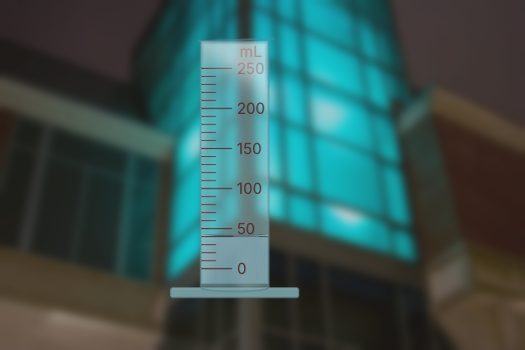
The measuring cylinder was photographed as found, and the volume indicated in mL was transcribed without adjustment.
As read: 40 mL
